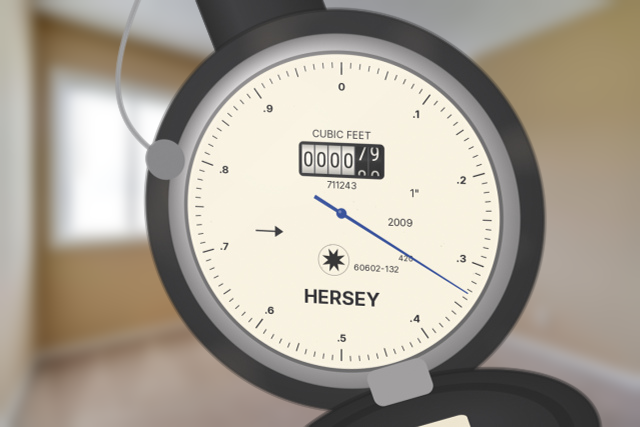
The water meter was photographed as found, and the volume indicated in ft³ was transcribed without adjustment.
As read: 79.33 ft³
